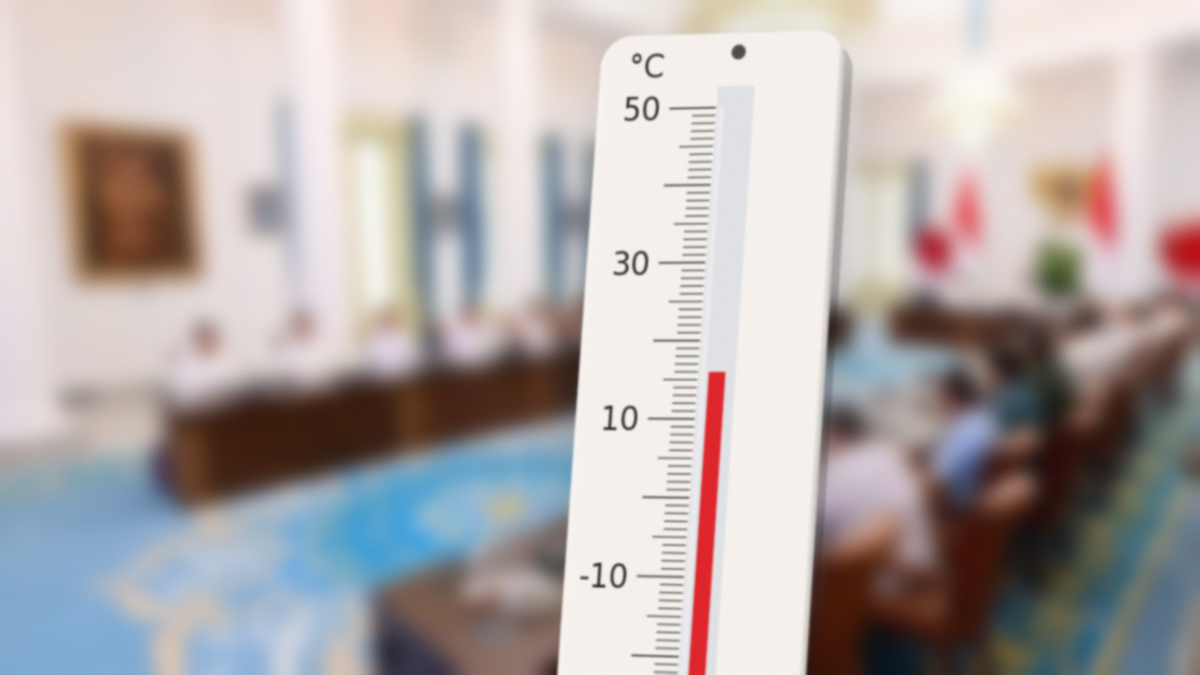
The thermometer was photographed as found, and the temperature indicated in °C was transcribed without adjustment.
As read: 16 °C
